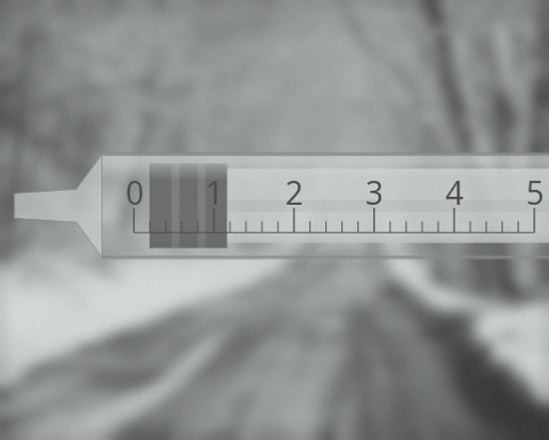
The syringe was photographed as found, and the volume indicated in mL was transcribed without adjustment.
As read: 0.2 mL
